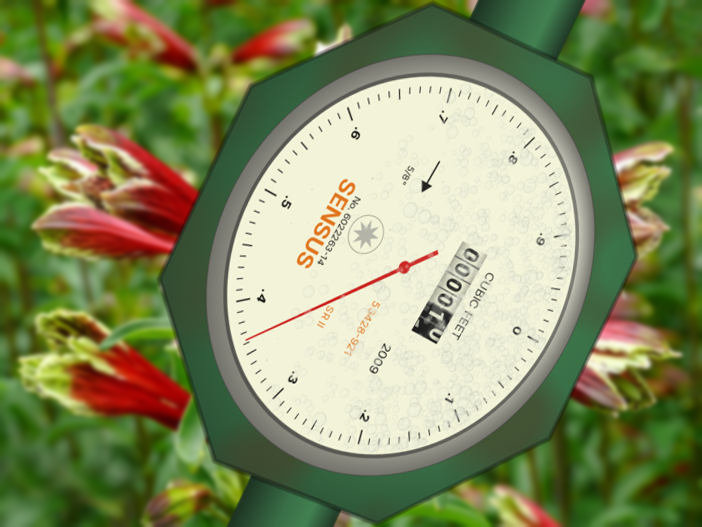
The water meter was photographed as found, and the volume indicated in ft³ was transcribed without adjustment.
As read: 10.36 ft³
